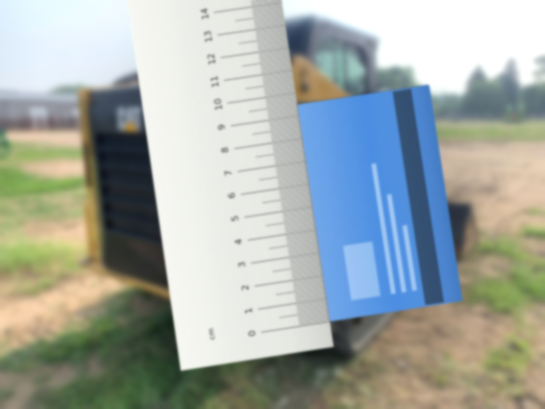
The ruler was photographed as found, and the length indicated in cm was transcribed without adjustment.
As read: 9.5 cm
